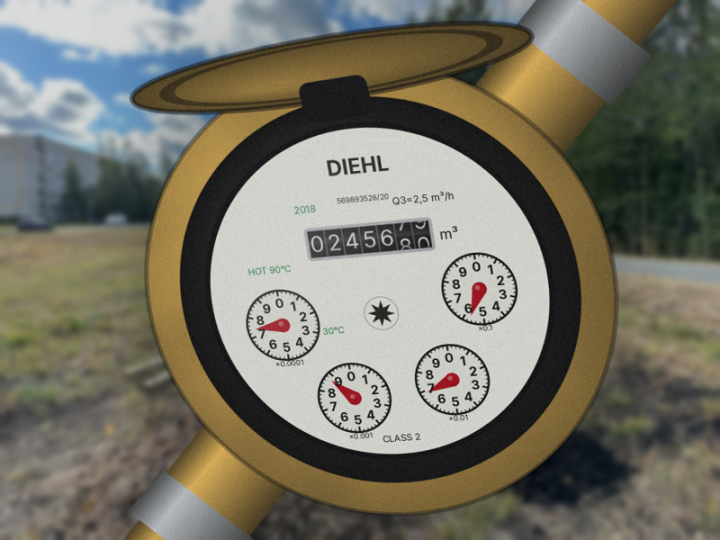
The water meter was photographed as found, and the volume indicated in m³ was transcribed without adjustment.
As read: 245679.5687 m³
